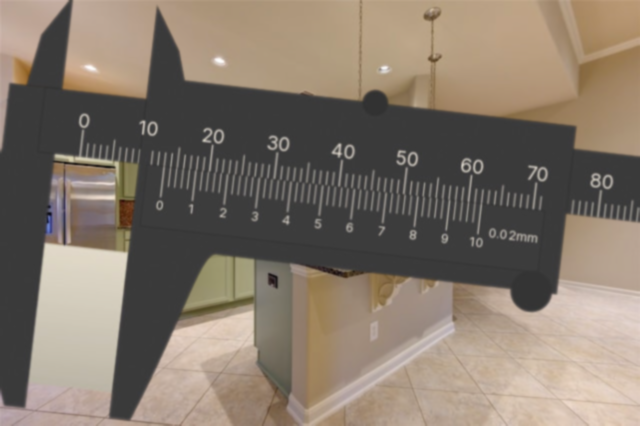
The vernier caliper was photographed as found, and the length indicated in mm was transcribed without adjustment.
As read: 13.0 mm
